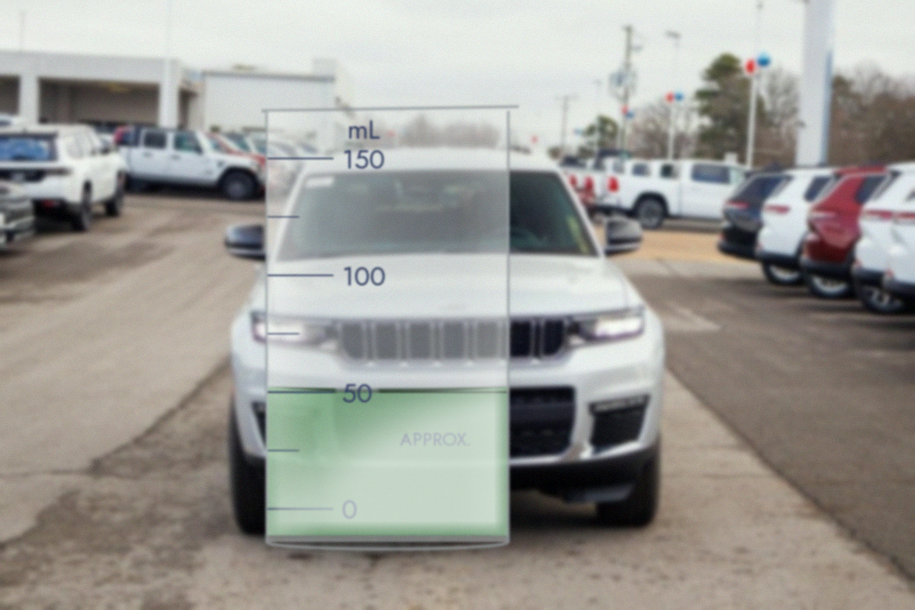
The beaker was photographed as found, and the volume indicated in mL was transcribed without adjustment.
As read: 50 mL
